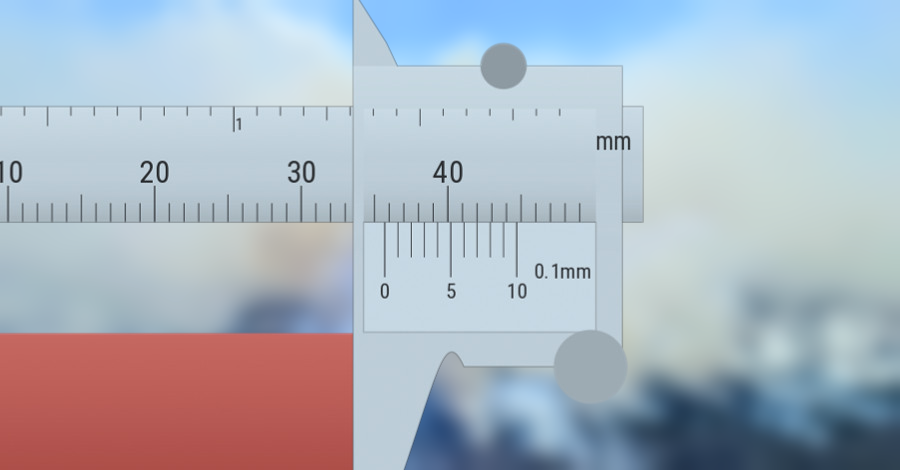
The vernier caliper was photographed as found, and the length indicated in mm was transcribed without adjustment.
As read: 35.7 mm
